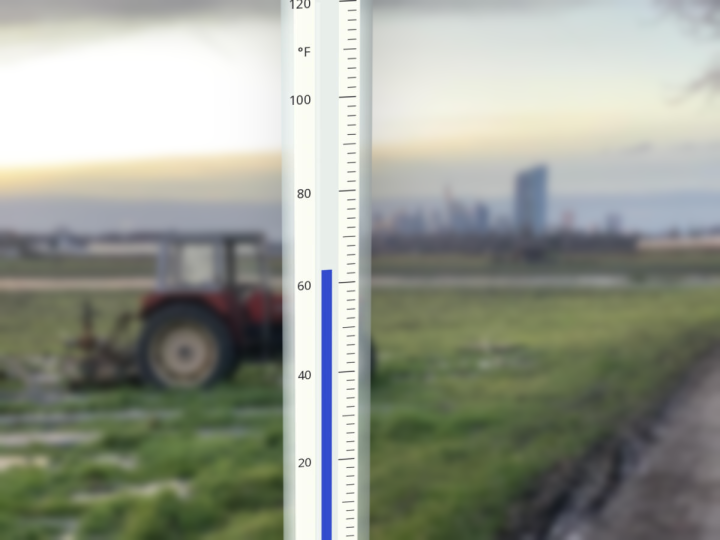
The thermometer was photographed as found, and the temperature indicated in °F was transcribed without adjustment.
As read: 63 °F
